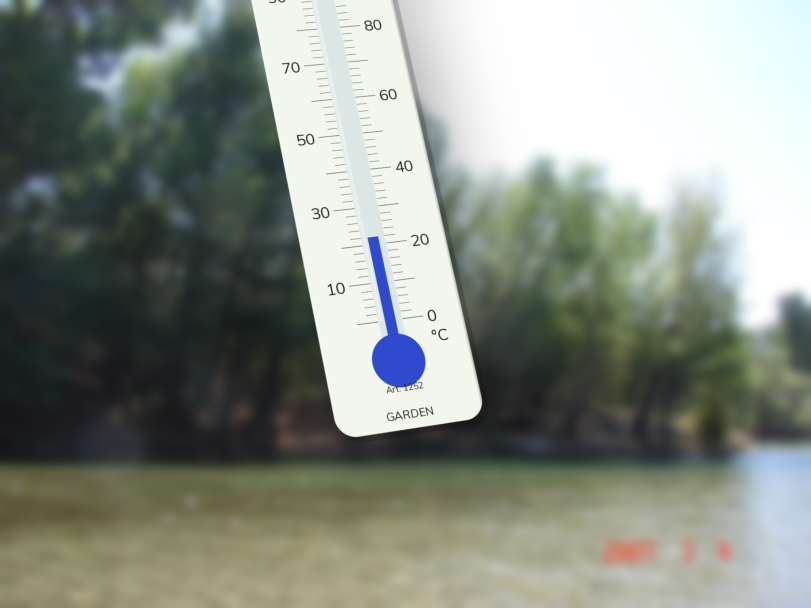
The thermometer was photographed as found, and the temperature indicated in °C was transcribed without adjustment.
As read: 22 °C
